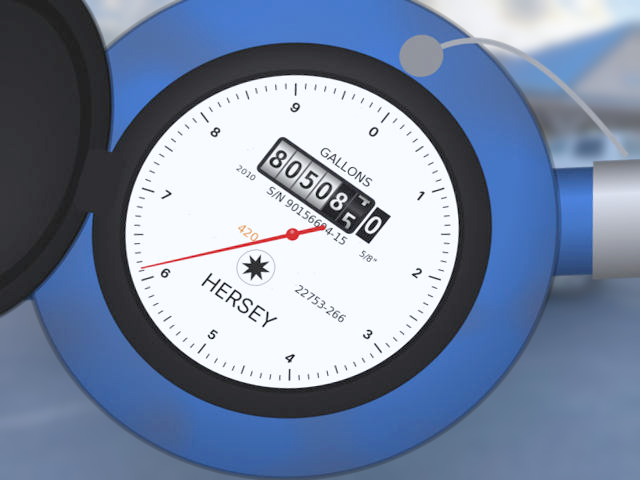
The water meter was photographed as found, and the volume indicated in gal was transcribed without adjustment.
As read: 8050846.1 gal
